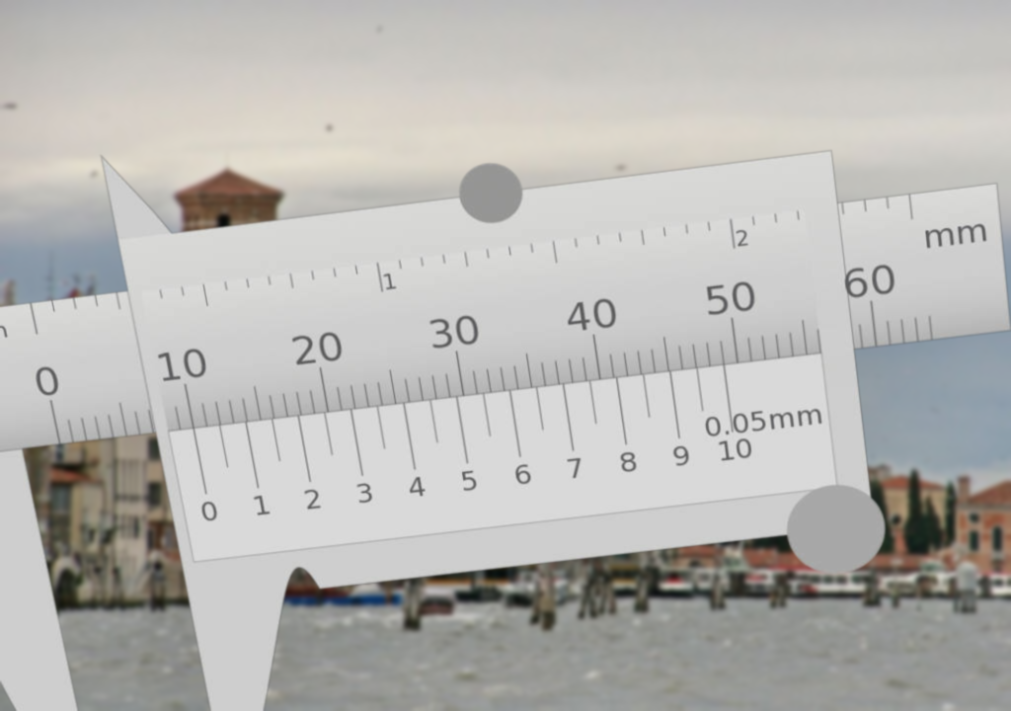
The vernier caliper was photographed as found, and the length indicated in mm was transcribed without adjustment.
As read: 10.0 mm
